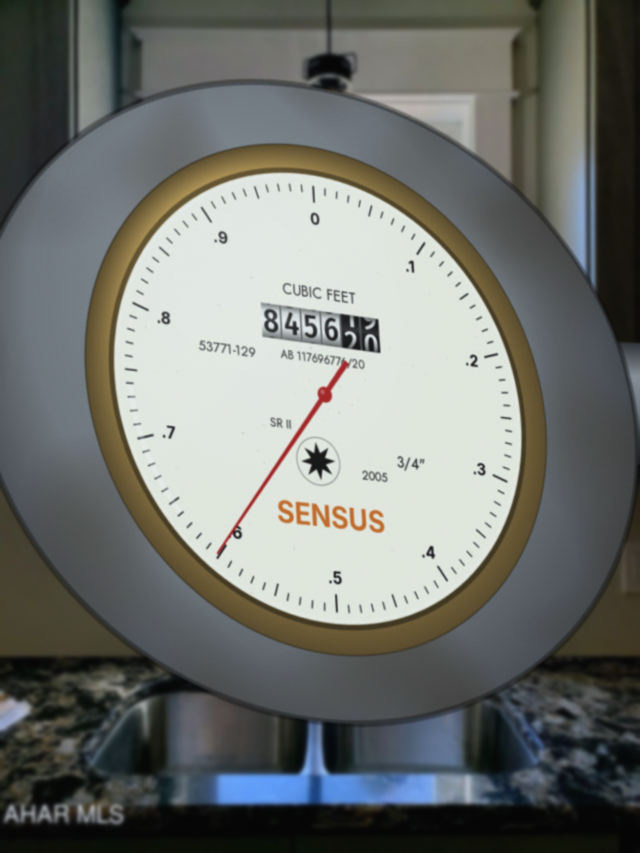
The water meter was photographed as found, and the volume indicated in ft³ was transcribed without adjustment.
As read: 845619.60 ft³
